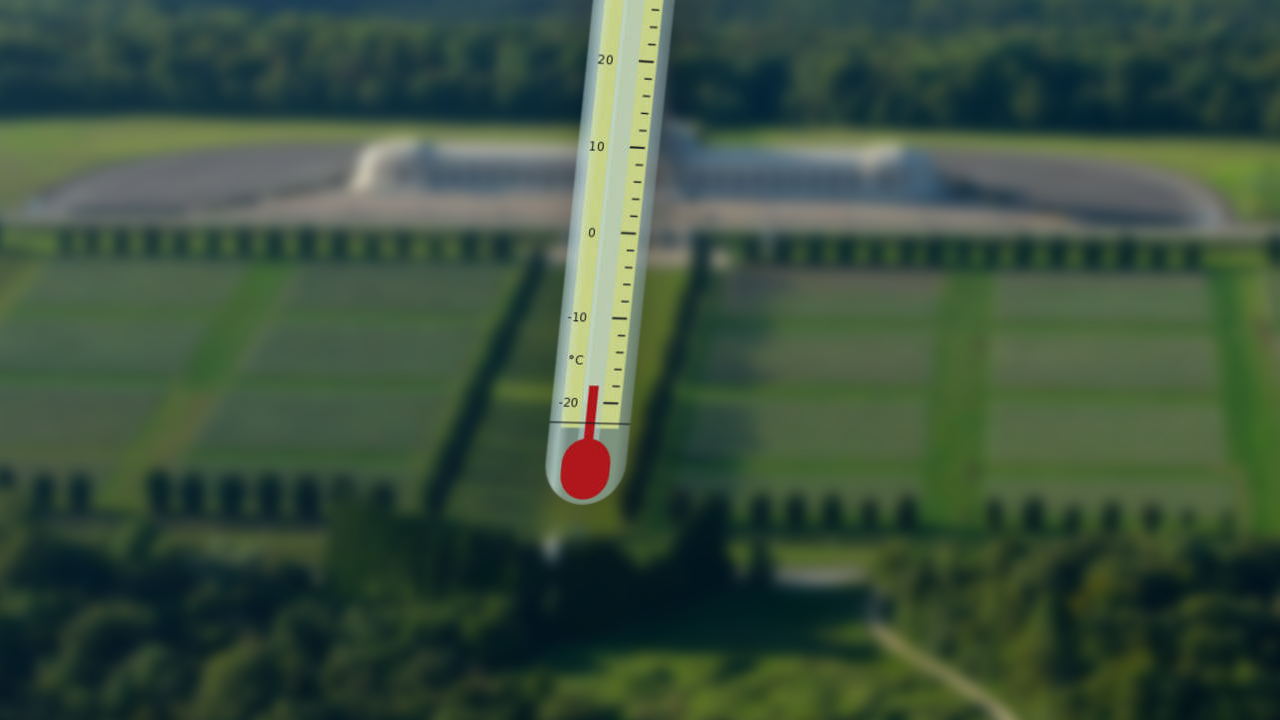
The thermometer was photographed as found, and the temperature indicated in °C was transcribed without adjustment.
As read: -18 °C
